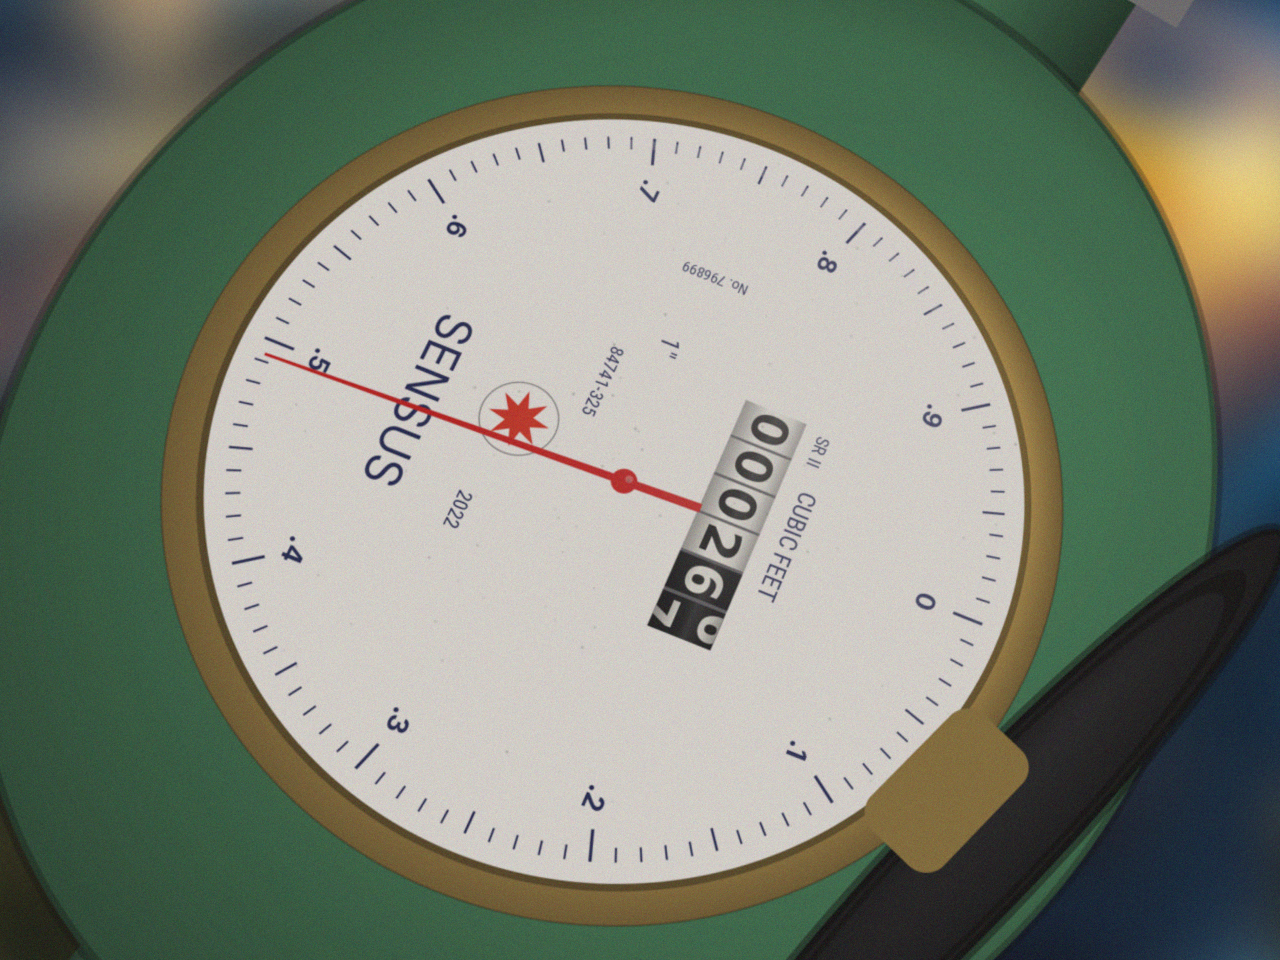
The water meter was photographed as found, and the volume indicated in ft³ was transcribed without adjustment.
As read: 266.49 ft³
